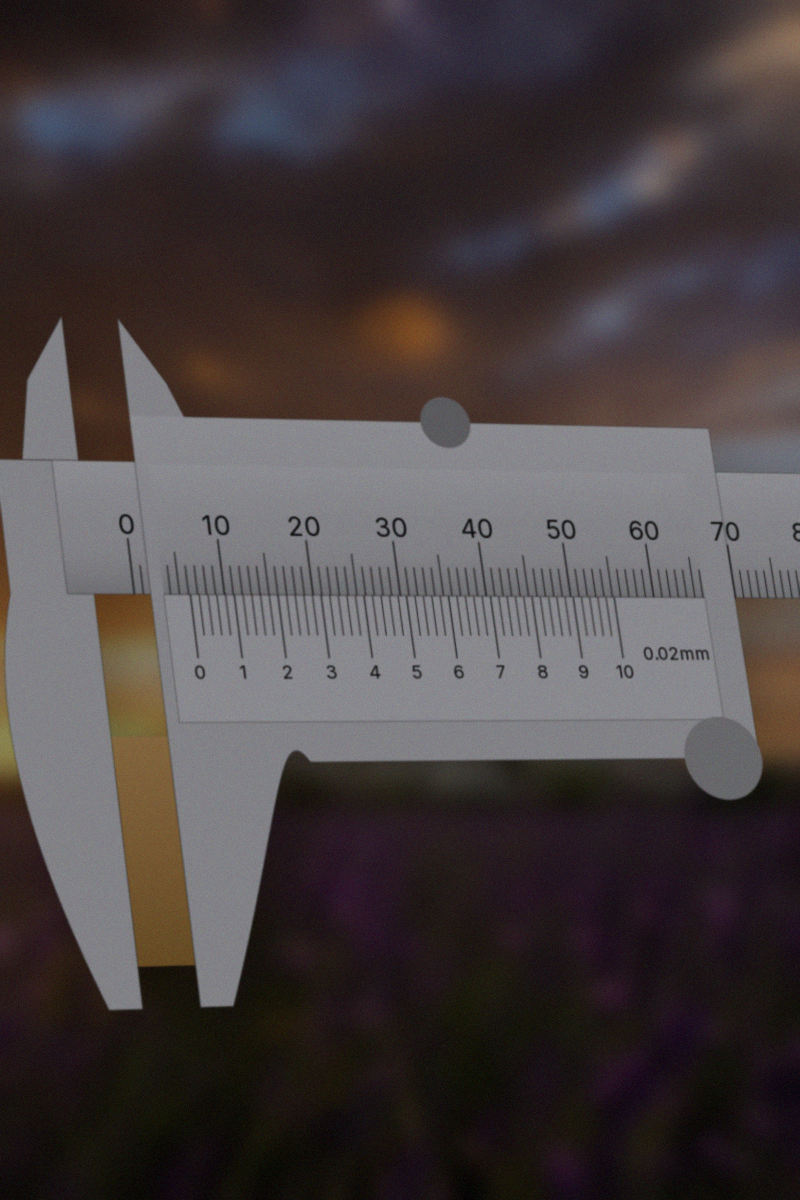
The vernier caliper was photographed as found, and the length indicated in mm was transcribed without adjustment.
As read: 6.2 mm
